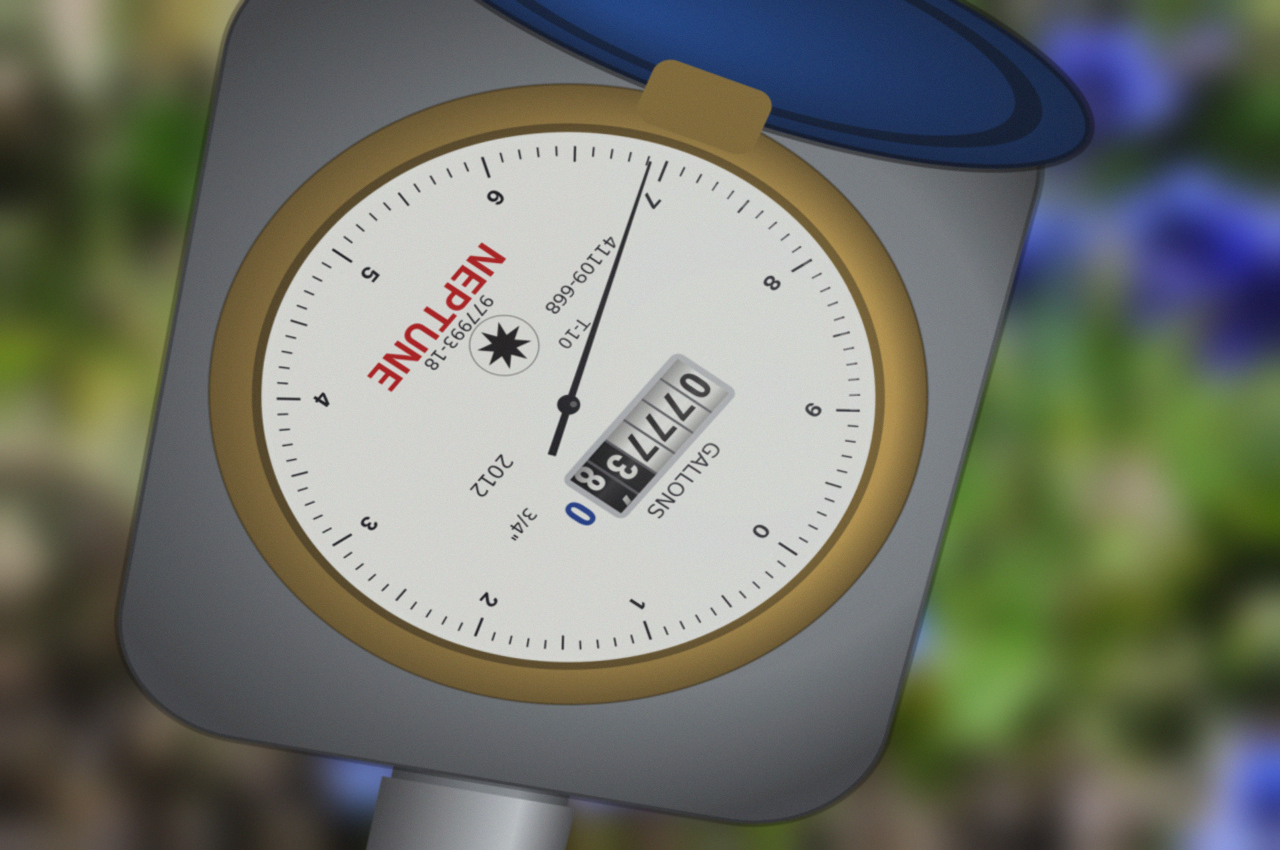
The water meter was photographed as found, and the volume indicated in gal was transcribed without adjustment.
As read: 777376.9 gal
